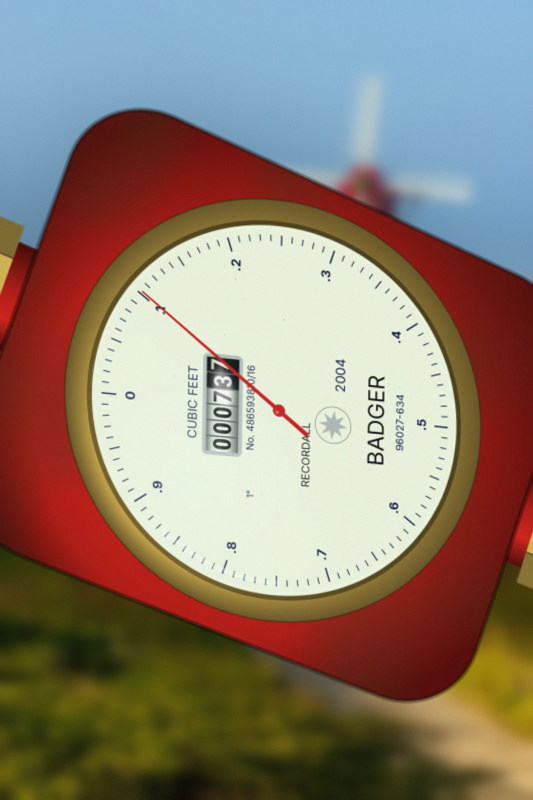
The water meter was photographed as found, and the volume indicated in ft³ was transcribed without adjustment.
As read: 737.10 ft³
